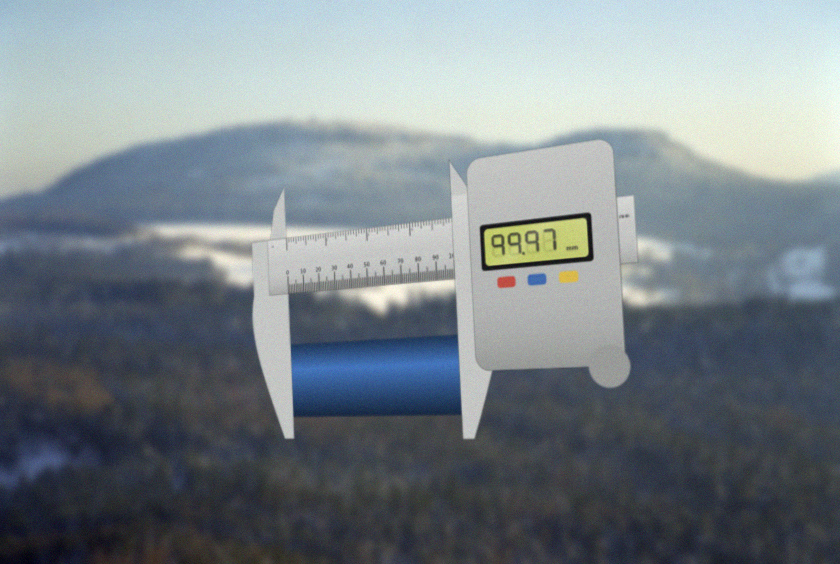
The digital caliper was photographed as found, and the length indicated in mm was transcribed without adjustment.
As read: 99.97 mm
